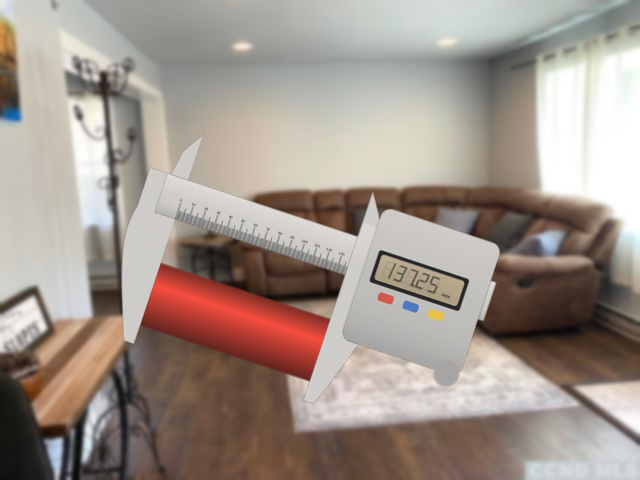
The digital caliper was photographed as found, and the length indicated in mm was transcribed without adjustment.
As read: 137.25 mm
